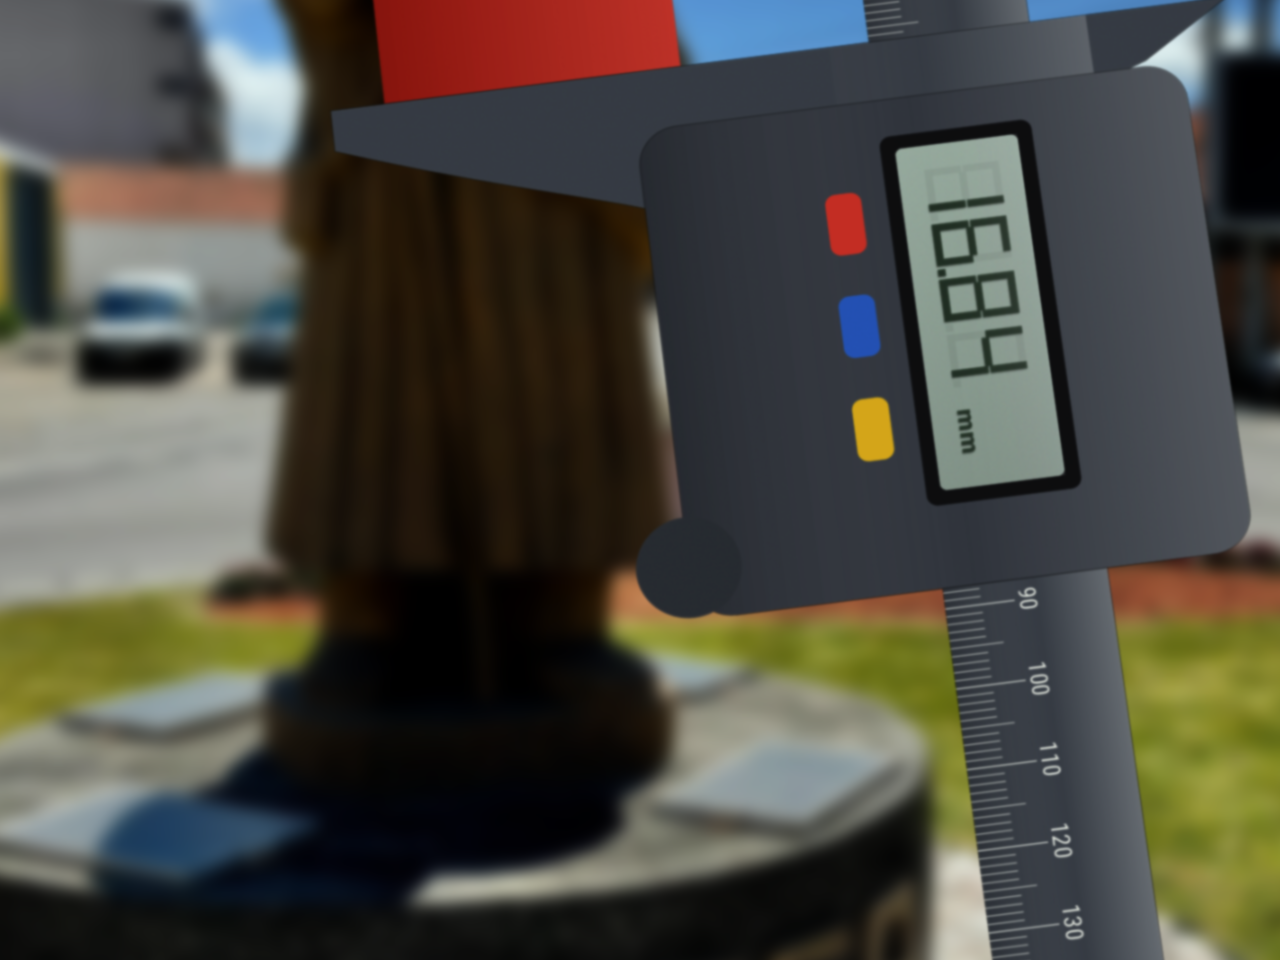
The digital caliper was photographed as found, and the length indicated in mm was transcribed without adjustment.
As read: 16.84 mm
